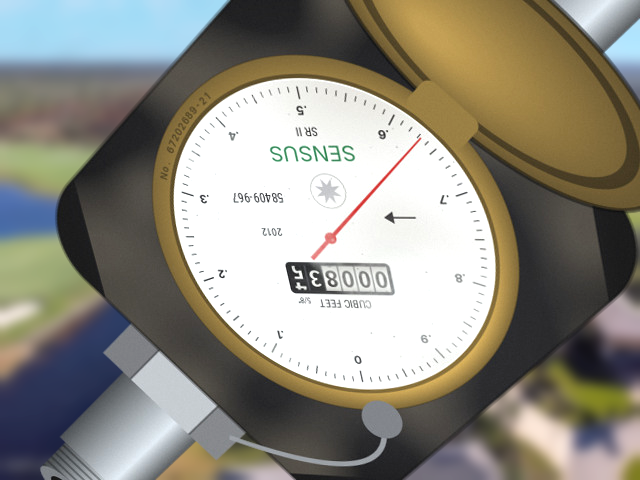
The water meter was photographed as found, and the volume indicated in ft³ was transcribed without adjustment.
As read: 834.63 ft³
